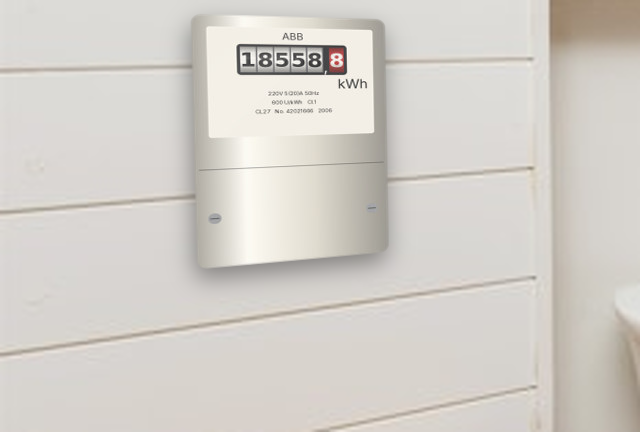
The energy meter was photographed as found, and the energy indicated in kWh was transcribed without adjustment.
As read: 18558.8 kWh
